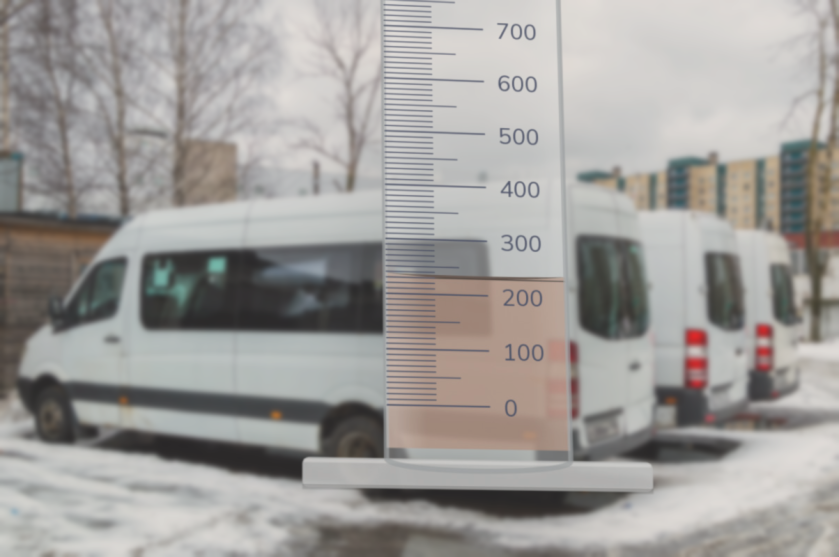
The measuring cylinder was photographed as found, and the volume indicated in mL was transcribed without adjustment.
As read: 230 mL
